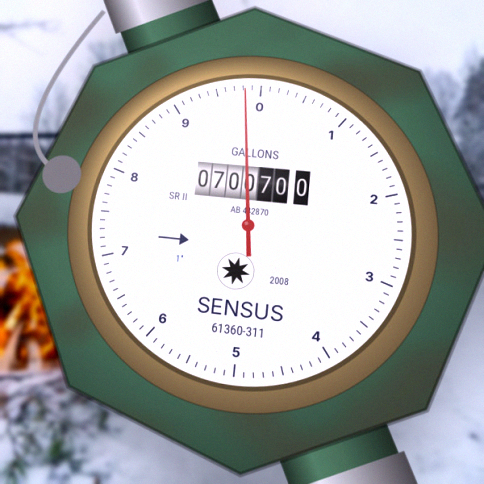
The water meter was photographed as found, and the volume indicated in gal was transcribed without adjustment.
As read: 700699.8 gal
